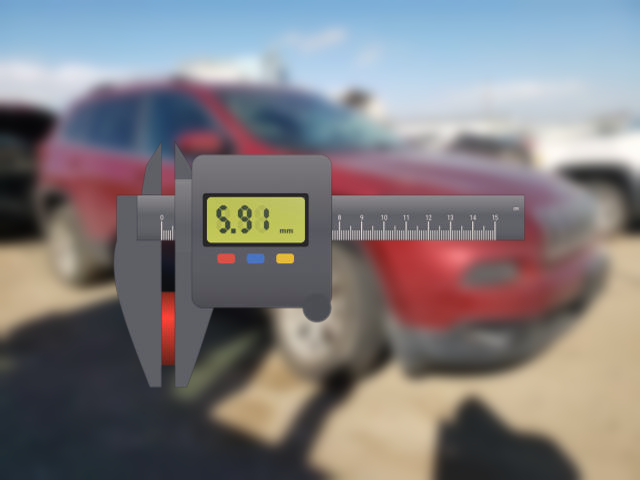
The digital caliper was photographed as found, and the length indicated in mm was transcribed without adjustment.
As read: 5.91 mm
